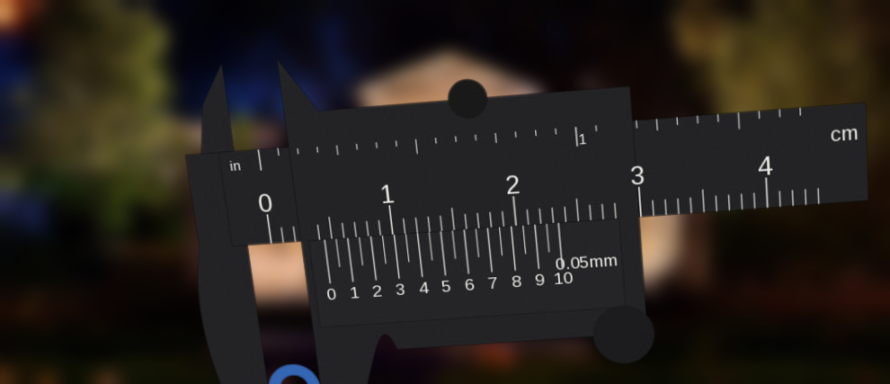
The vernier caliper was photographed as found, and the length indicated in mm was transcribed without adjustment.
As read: 4.4 mm
